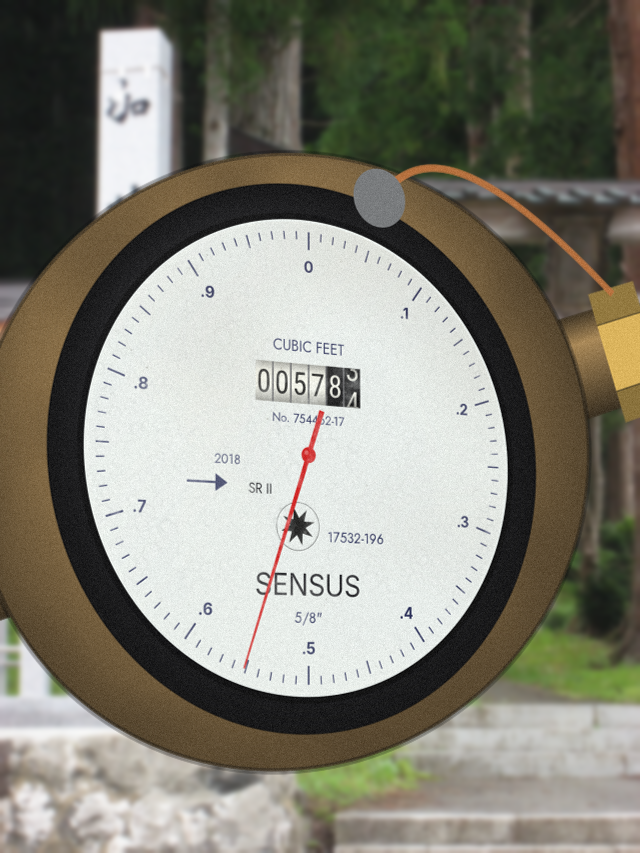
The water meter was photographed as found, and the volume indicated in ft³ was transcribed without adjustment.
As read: 5783.55 ft³
